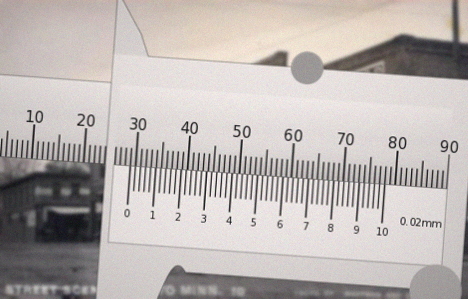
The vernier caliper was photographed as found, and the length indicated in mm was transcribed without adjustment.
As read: 29.0 mm
